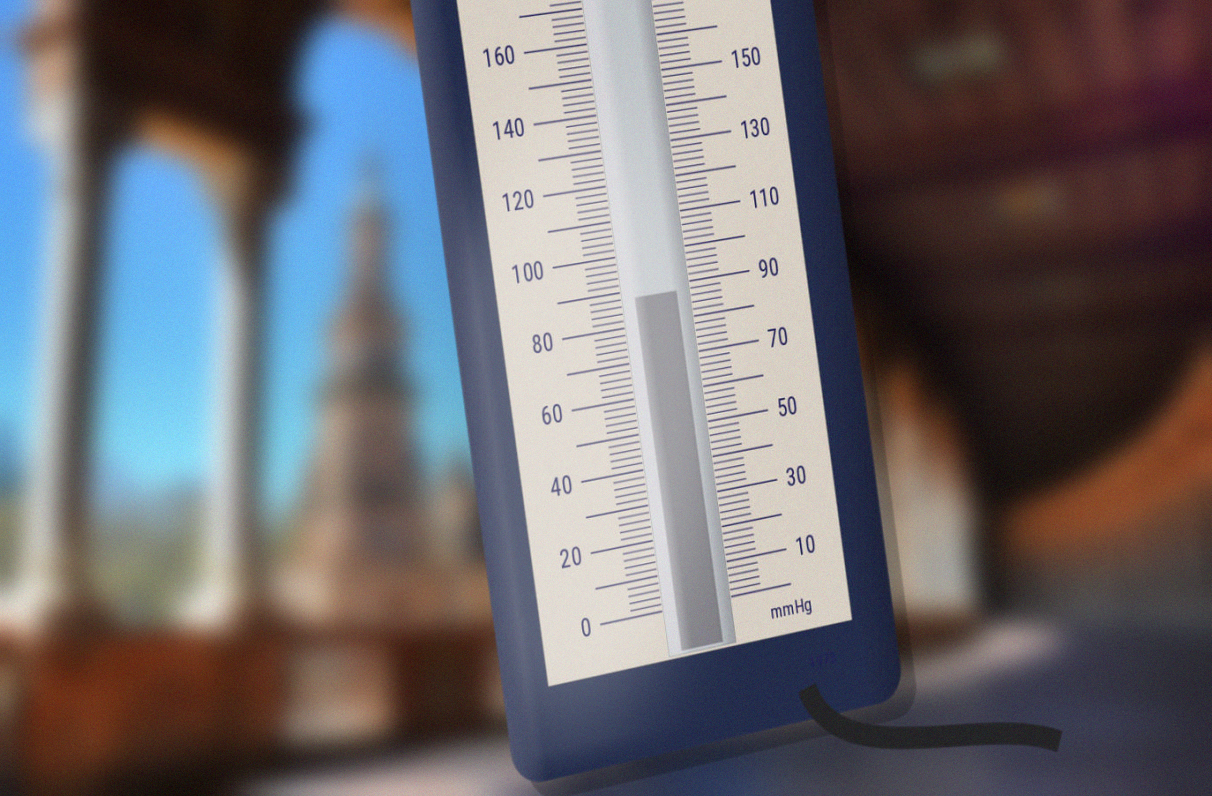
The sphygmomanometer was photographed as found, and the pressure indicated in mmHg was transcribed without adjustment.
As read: 88 mmHg
